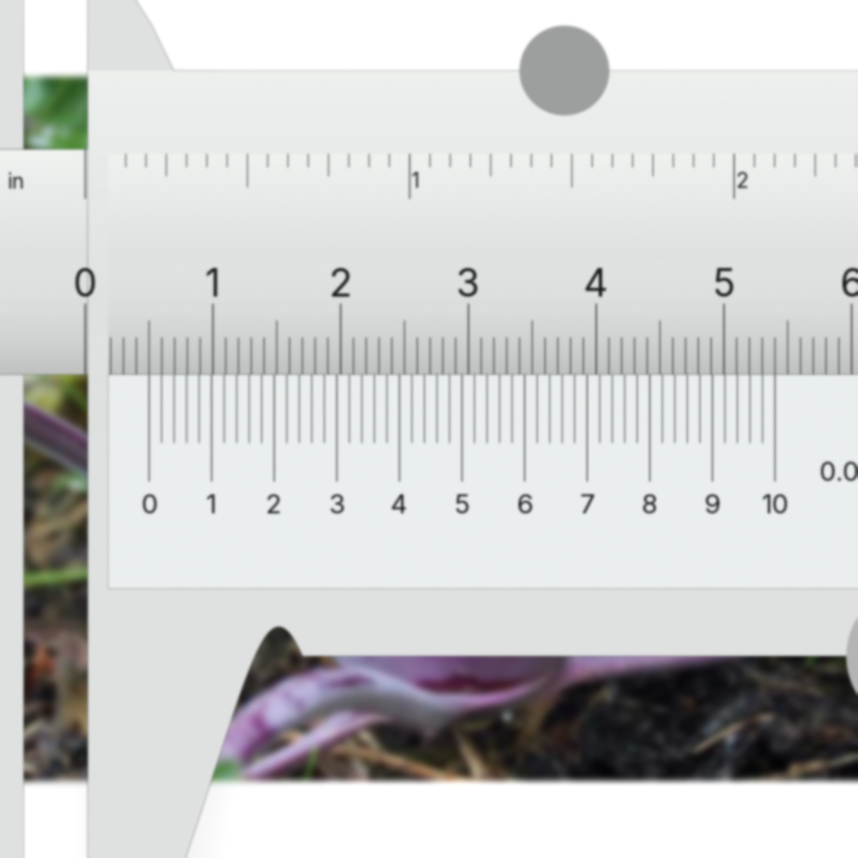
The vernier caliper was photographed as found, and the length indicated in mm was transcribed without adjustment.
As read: 5.0 mm
